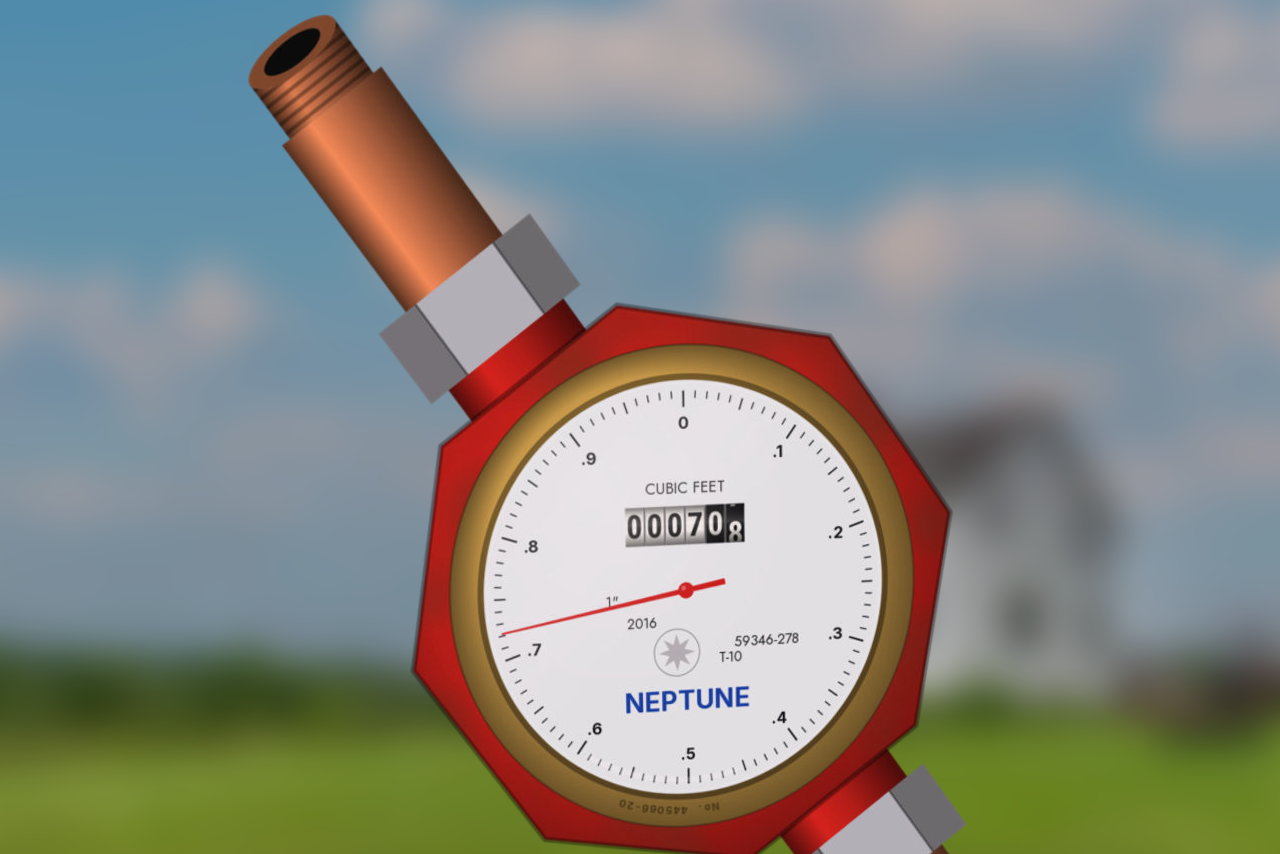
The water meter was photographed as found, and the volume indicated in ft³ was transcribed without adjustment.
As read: 707.72 ft³
